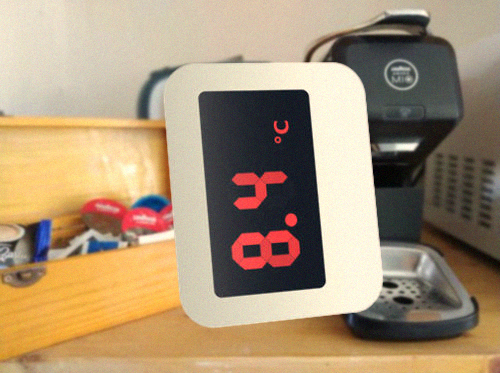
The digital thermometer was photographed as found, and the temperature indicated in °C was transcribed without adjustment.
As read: 8.4 °C
